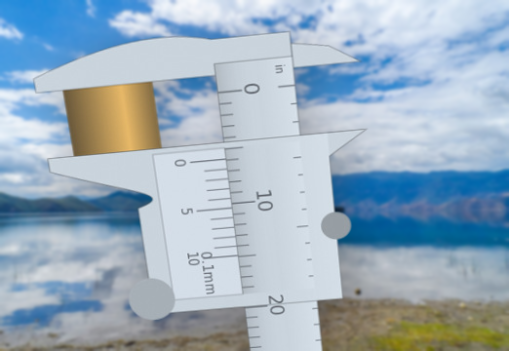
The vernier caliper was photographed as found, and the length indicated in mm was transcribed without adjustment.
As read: 5.9 mm
